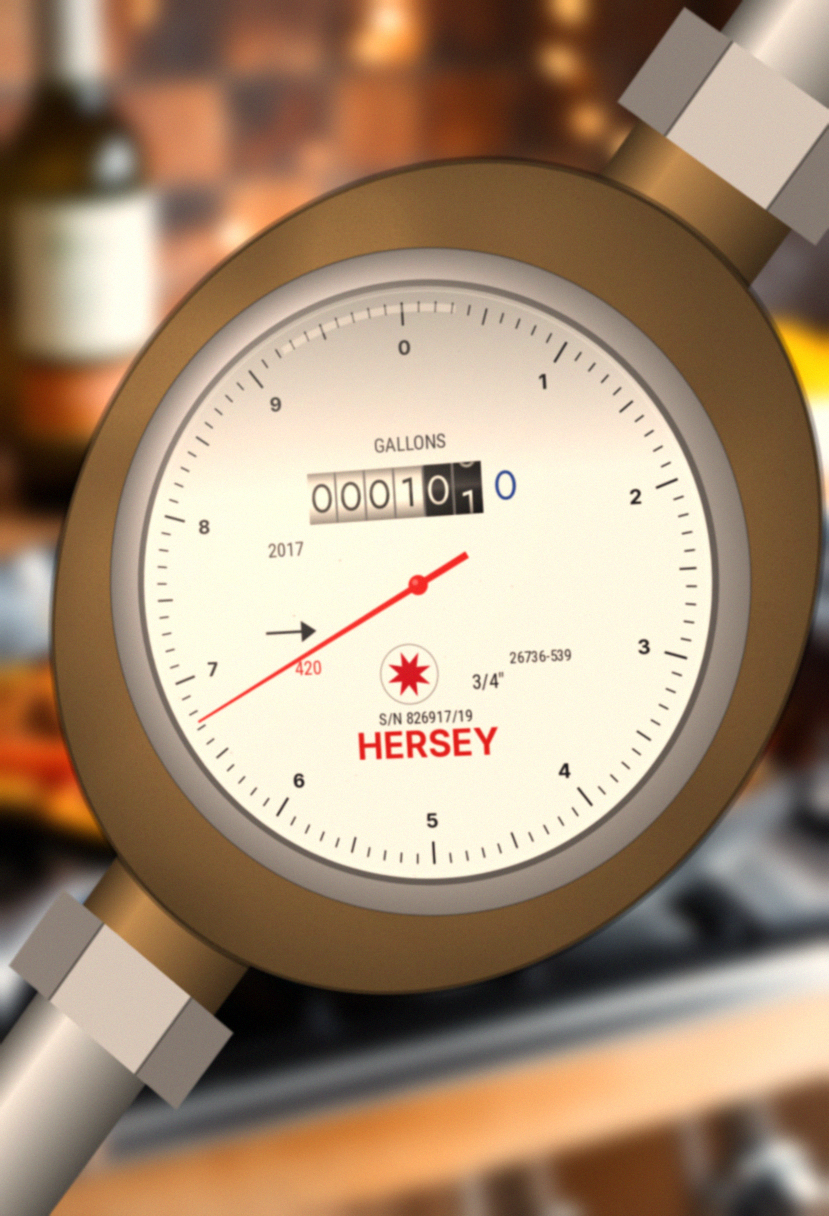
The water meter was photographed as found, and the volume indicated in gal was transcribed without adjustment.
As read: 1006.7 gal
